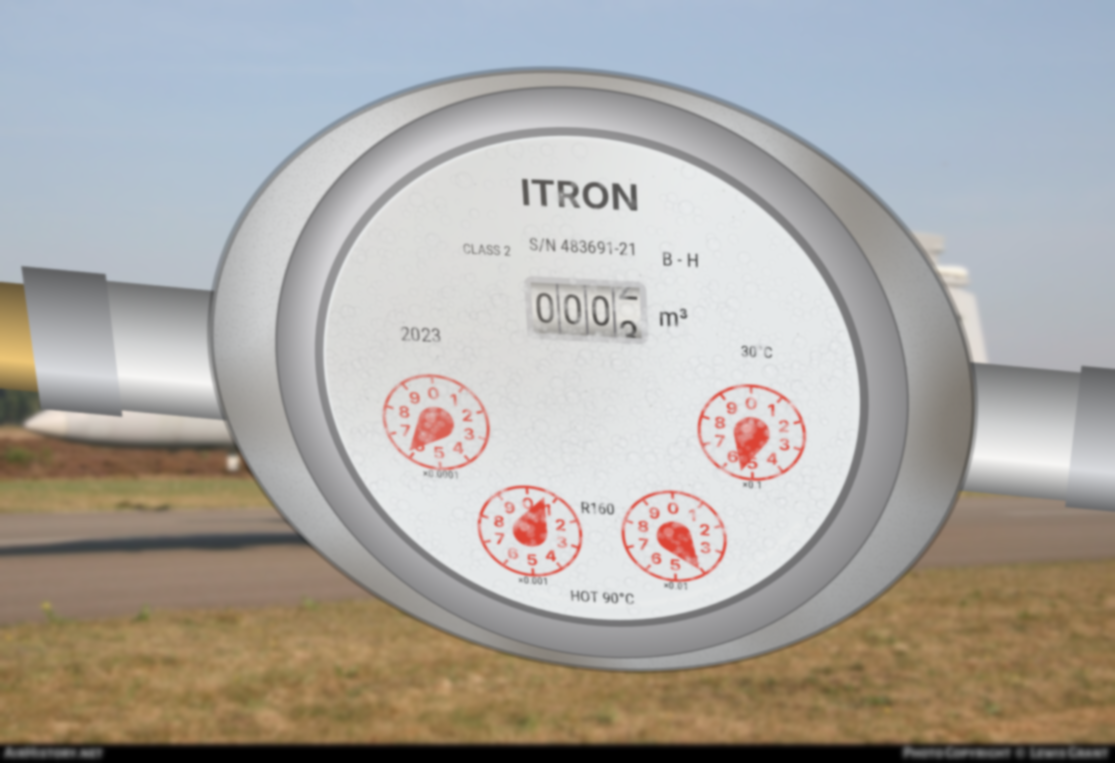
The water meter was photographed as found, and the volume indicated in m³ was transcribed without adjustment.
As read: 2.5406 m³
